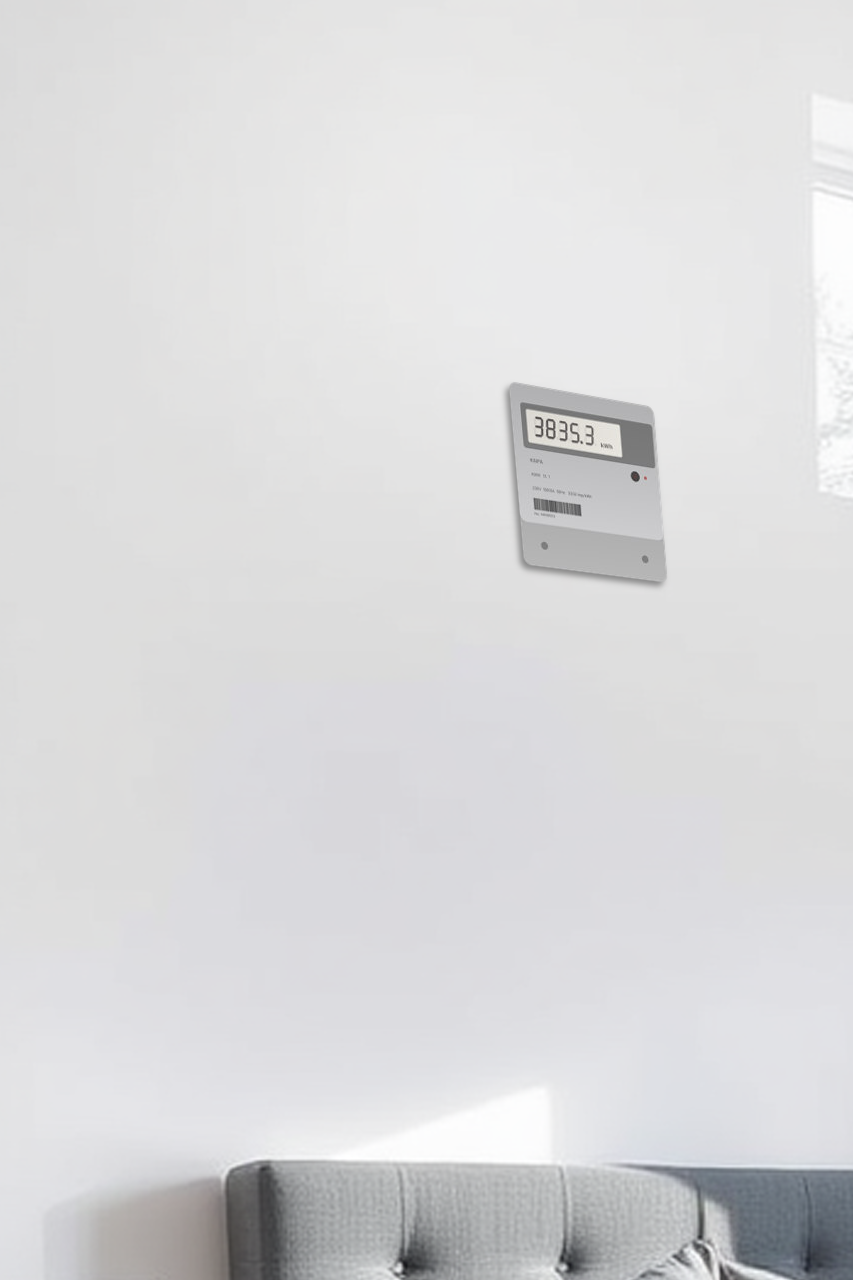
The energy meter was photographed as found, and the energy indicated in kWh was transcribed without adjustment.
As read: 3835.3 kWh
